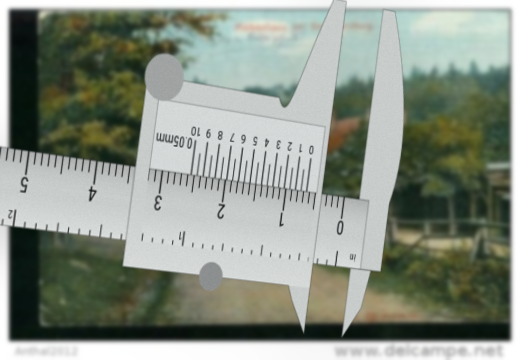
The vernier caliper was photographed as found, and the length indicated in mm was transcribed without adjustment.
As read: 6.5 mm
